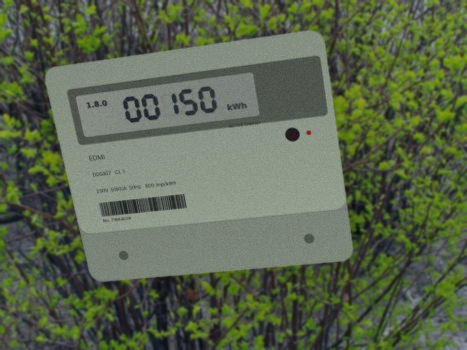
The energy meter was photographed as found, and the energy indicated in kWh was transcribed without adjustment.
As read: 150 kWh
